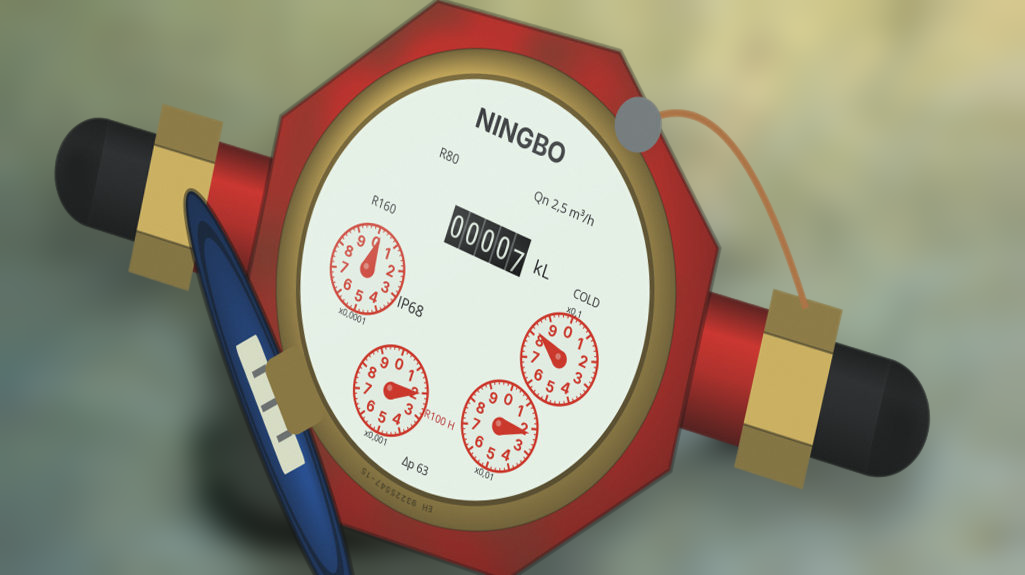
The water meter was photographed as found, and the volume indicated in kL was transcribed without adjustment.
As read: 6.8220 kL
